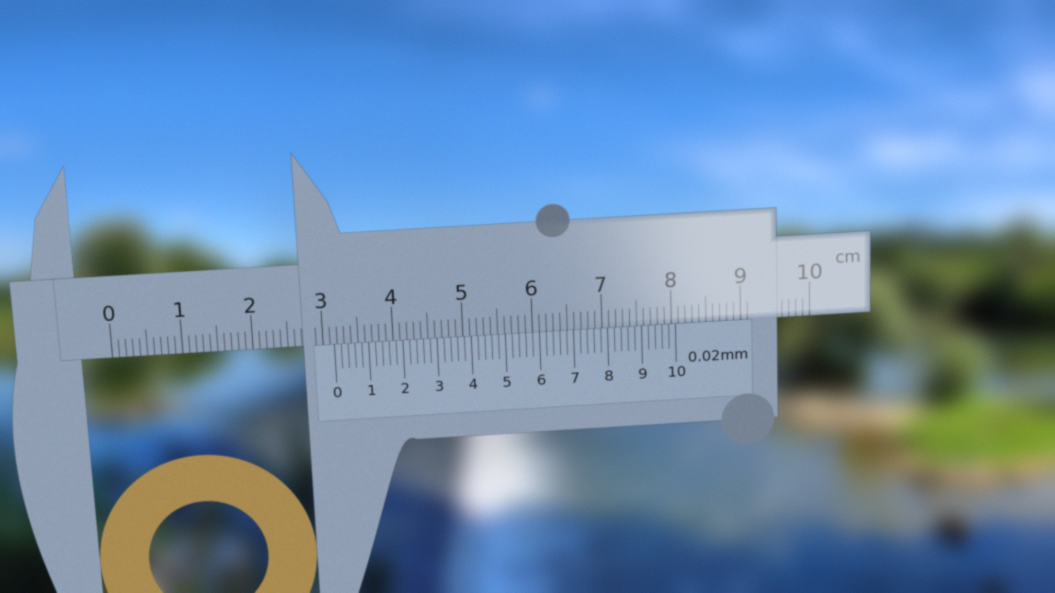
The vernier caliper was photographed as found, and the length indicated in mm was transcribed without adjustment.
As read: 31.6 mm
